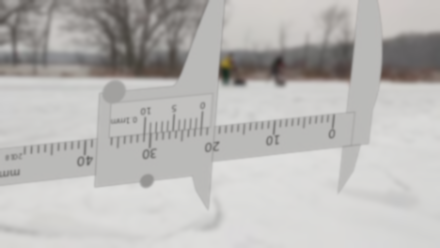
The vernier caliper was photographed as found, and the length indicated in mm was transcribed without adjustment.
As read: 22.0 mm
